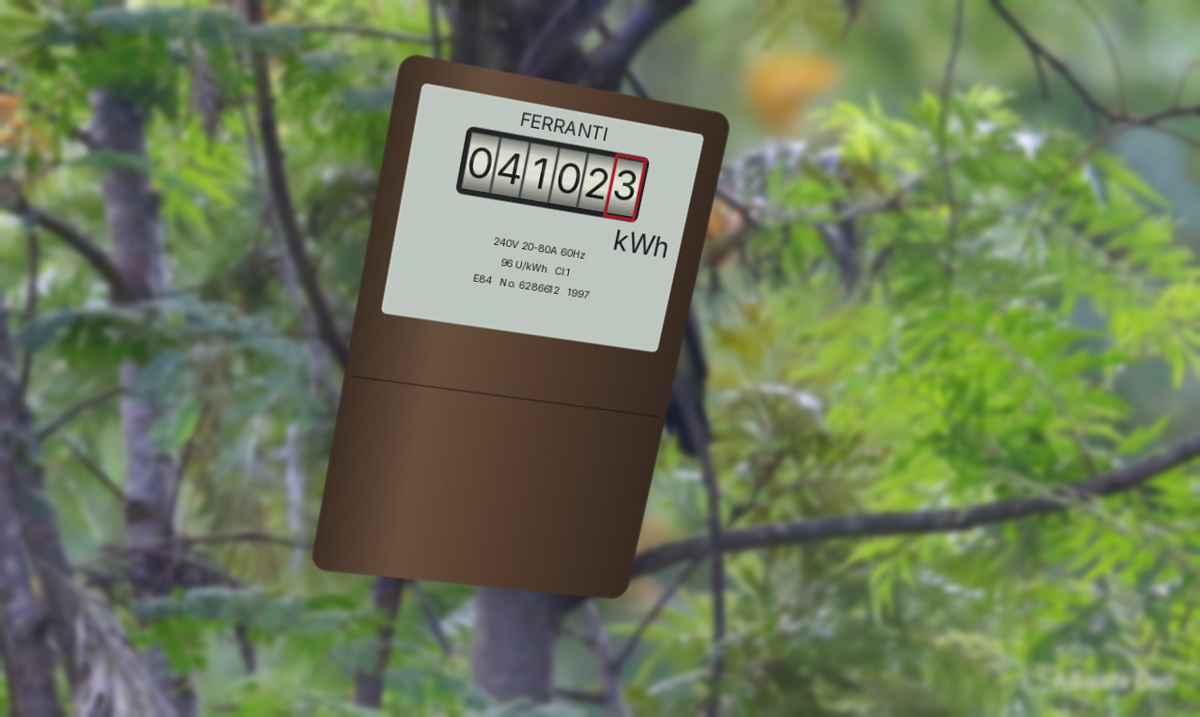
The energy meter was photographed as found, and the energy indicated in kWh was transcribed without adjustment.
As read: 4102.3 kWh
